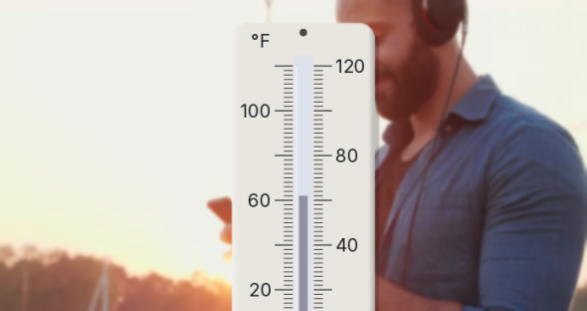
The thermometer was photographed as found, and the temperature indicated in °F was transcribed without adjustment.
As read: 62 °F
